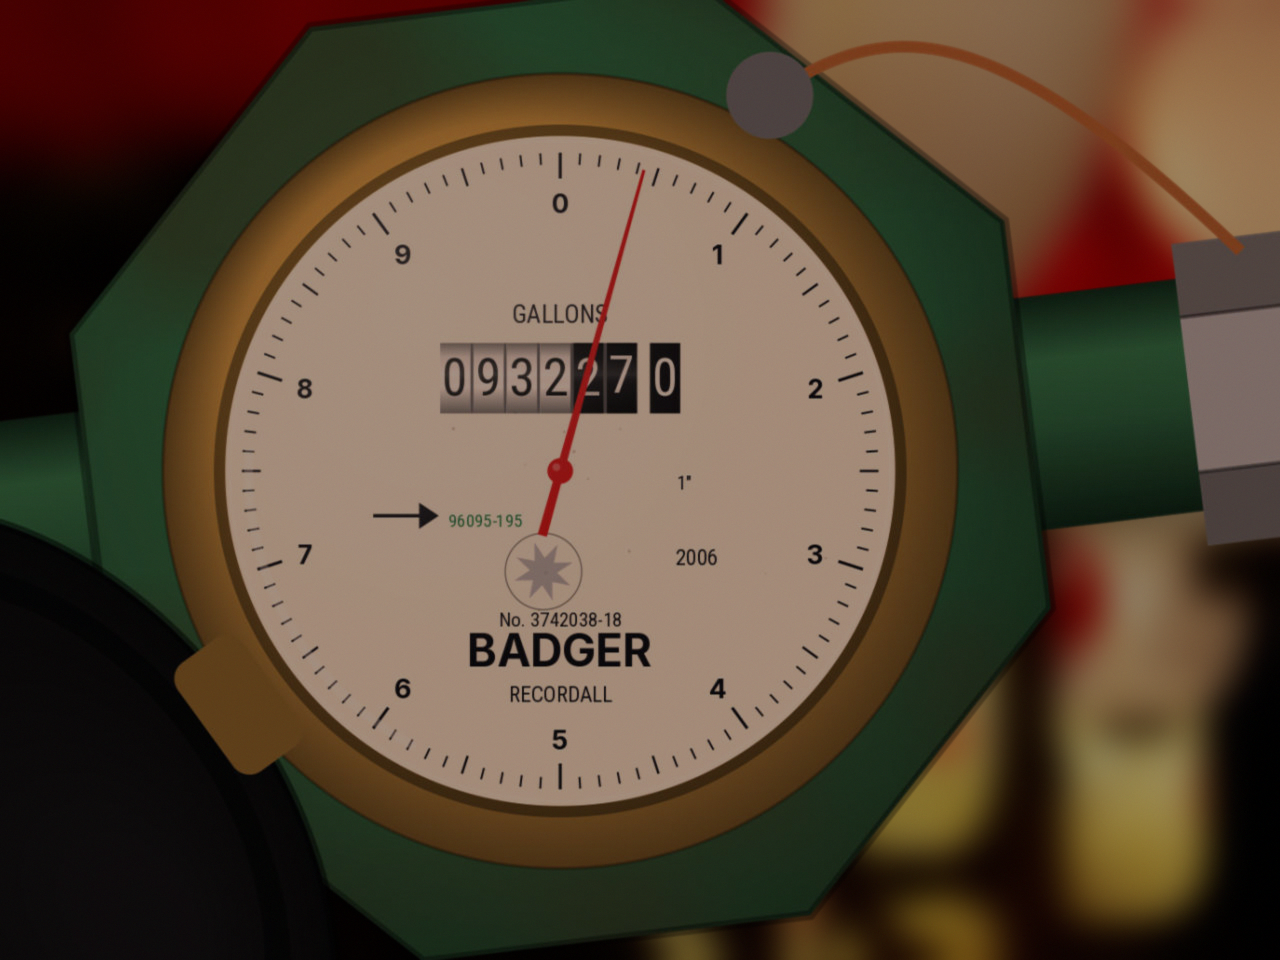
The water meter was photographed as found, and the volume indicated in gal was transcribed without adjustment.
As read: 932270.4 gal
